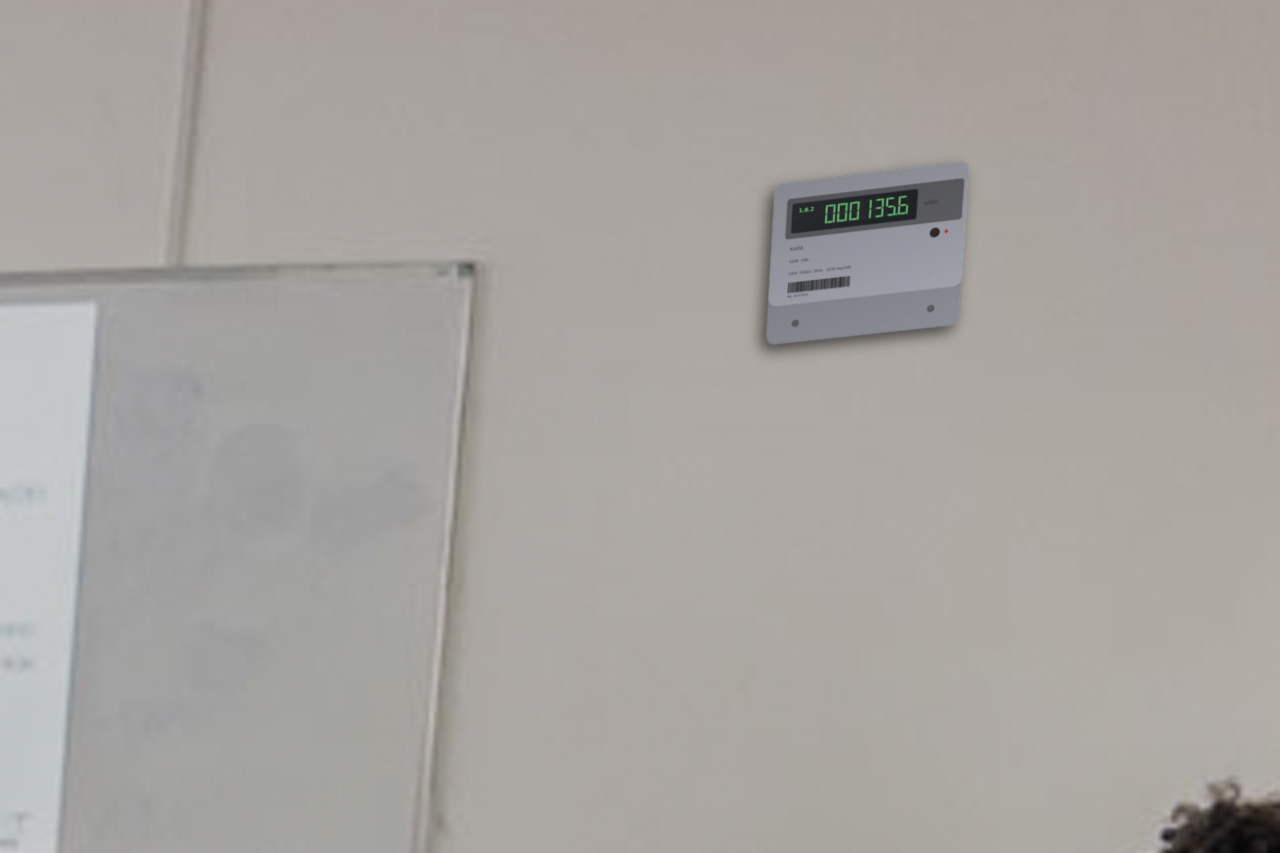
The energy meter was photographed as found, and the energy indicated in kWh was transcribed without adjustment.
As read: 135.6 kWh
